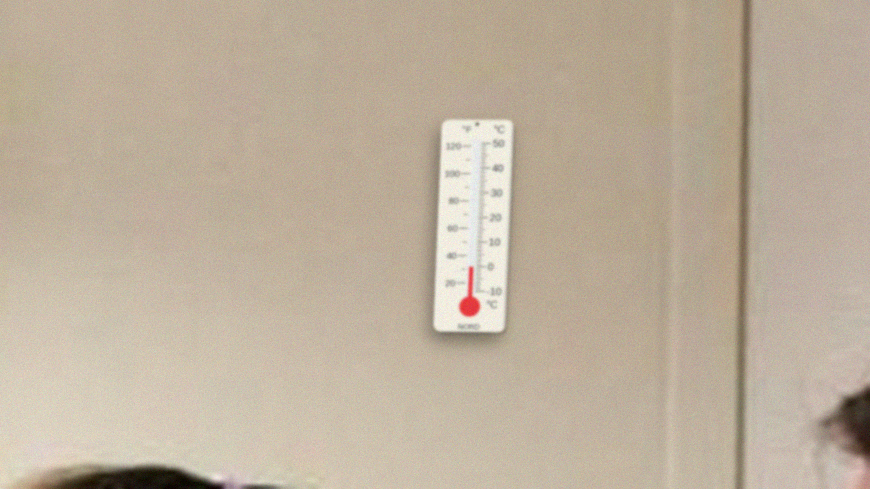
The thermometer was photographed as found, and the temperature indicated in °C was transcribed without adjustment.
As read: 0 °C
